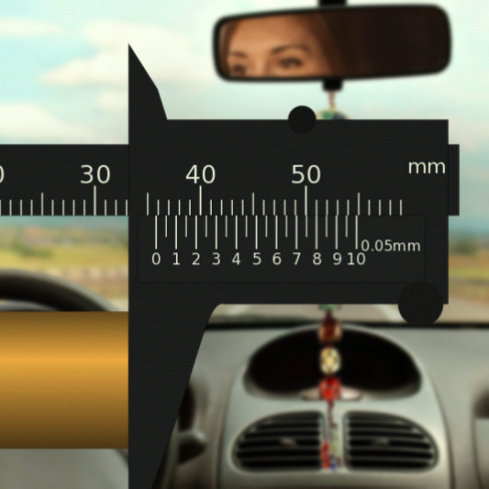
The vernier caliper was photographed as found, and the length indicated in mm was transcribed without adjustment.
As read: 35.8 mm
